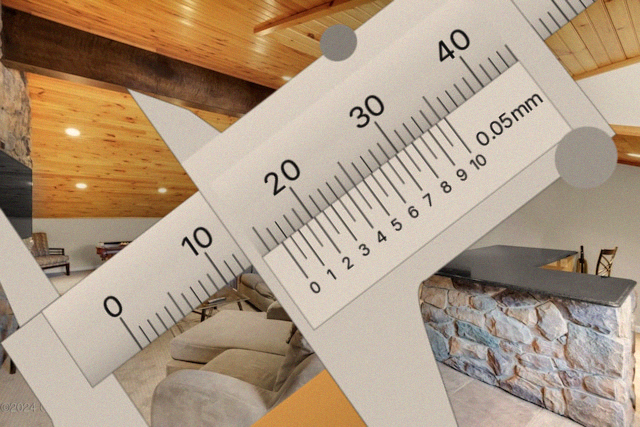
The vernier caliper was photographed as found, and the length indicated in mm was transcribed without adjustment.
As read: 16.4 mm
